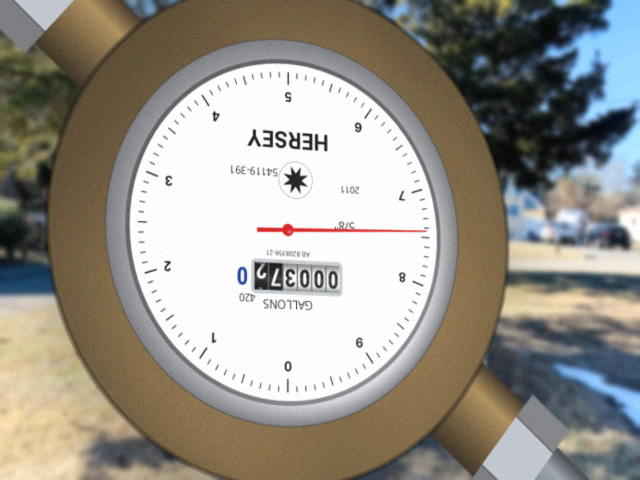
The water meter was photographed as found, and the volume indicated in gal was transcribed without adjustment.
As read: 3717.4 gal
